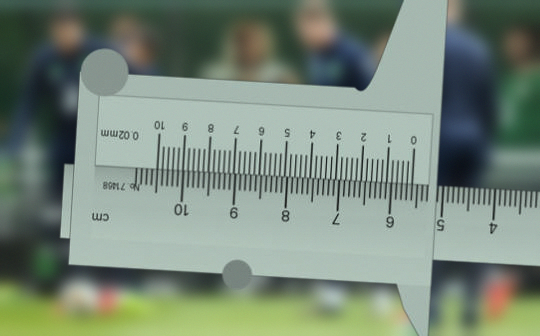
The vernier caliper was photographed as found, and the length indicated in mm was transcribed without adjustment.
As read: 56.0 mm
